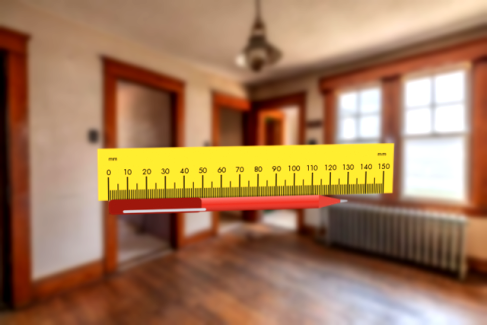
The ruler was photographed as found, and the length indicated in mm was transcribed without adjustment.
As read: 130 mm
